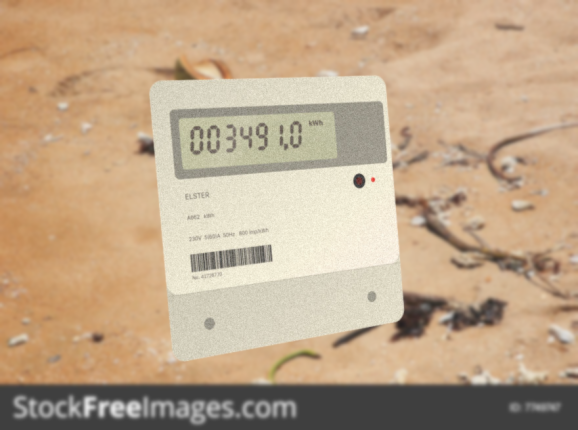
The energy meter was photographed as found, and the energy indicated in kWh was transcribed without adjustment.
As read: 3491.0 kWh
